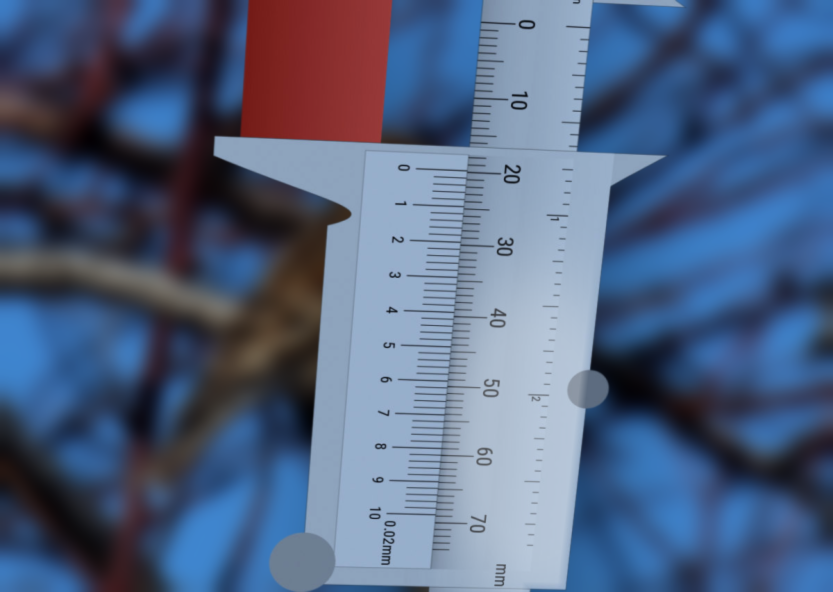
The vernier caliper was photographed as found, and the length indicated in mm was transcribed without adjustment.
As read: 19.8 mm
